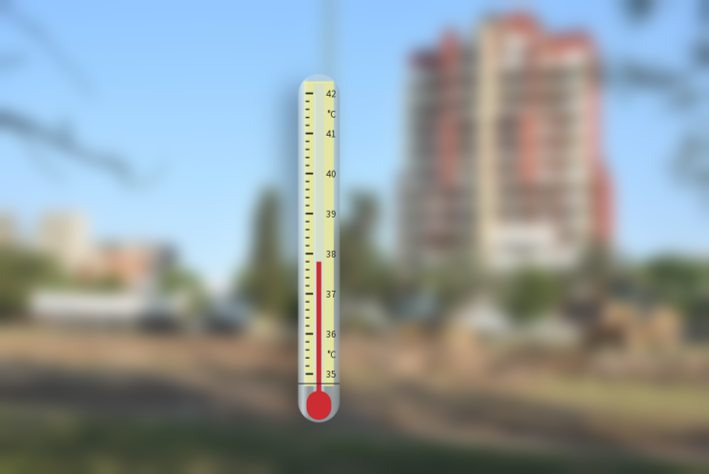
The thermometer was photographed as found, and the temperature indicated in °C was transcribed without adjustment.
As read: 37.8 °C
